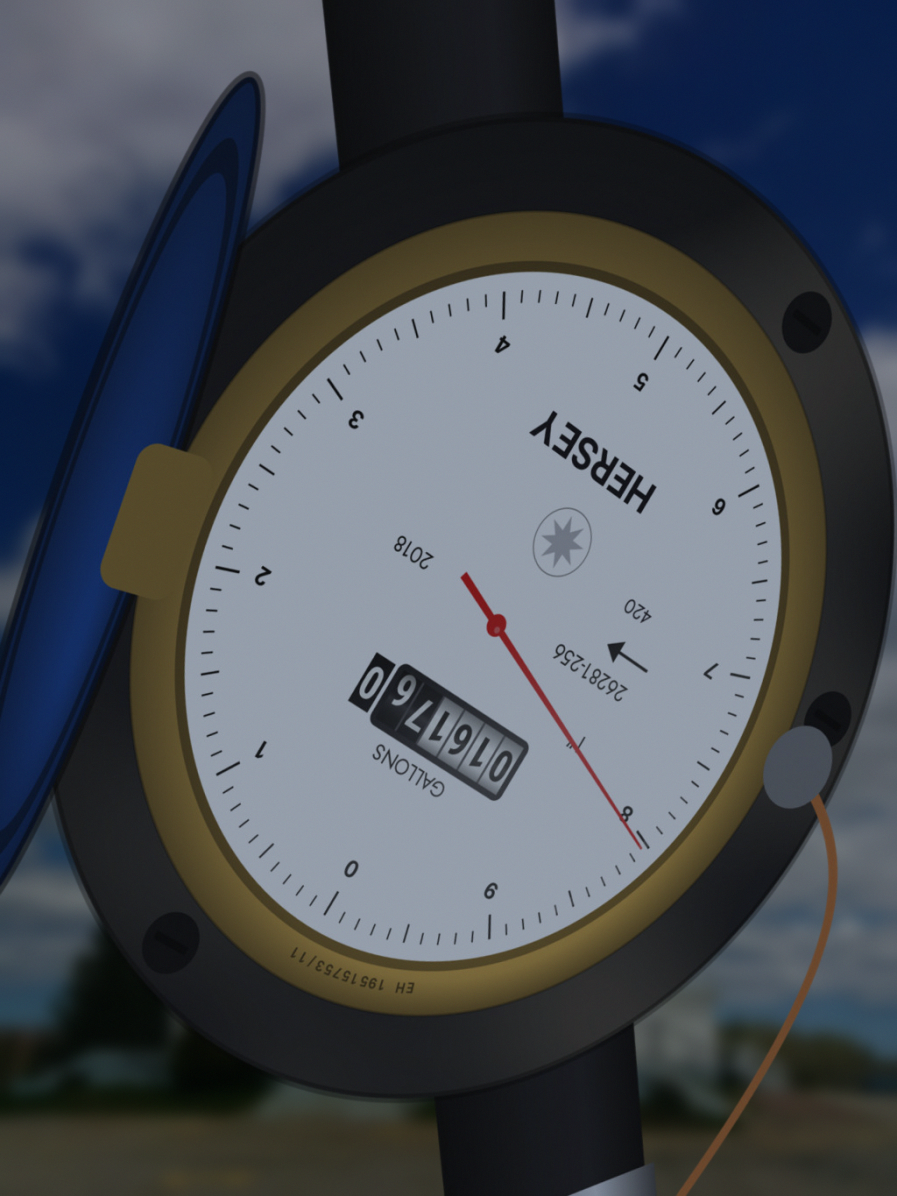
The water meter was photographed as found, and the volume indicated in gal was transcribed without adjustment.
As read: 161758.0 gal
